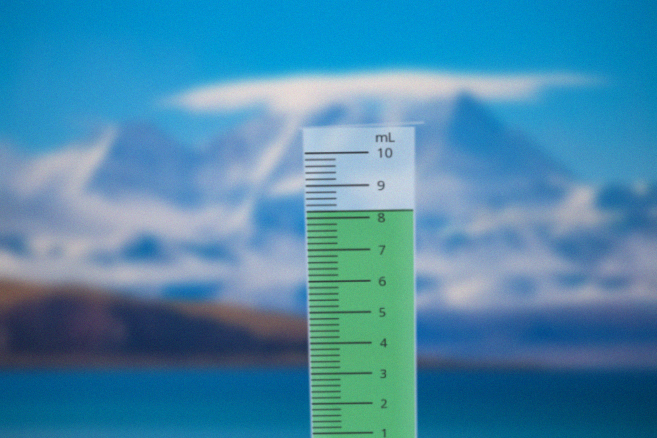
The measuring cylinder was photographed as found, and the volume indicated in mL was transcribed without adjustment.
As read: 8.2 mL
